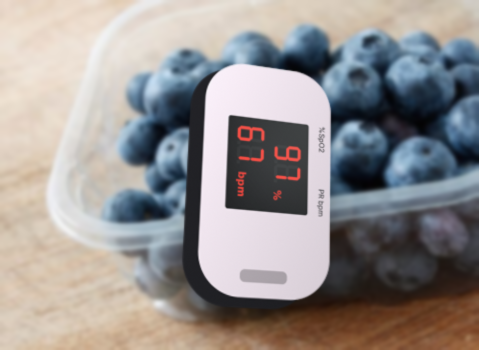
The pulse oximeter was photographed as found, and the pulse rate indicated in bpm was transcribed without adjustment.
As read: 67 bpm
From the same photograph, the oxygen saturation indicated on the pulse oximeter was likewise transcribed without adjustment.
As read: 97 %
